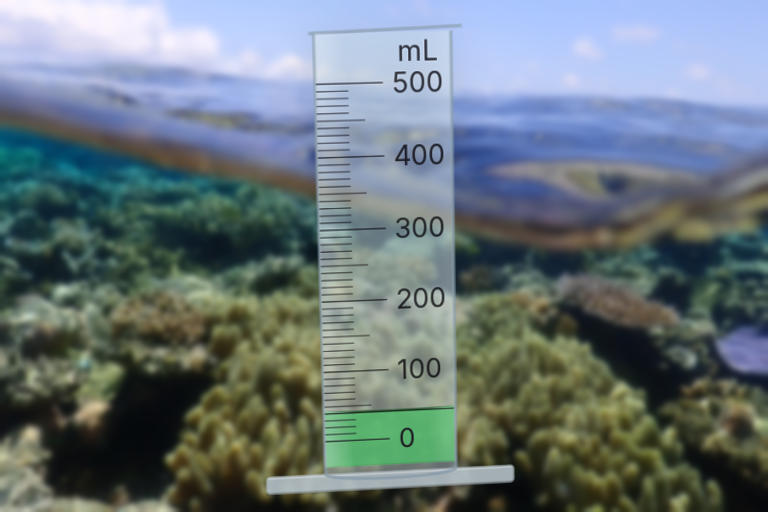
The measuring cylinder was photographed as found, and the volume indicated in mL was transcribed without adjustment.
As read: 40 mL
